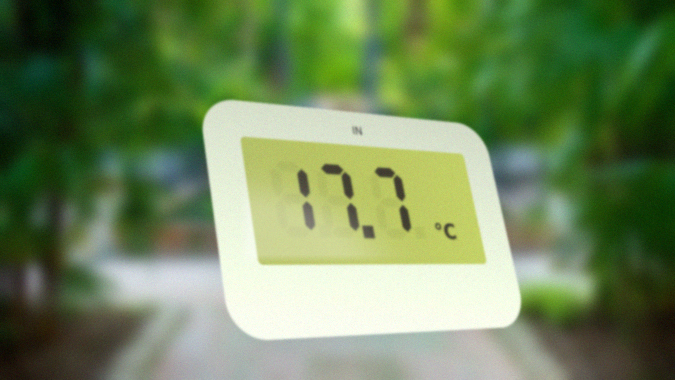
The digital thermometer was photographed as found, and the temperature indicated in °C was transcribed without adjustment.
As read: 17.7 °C
